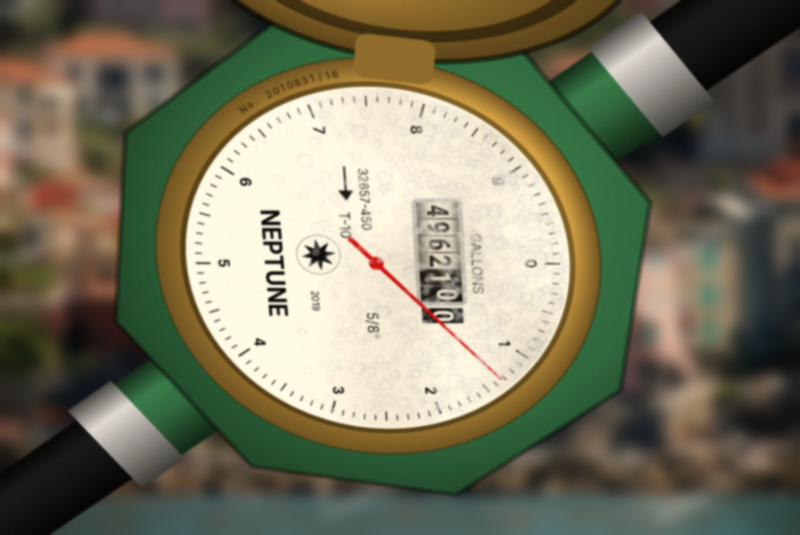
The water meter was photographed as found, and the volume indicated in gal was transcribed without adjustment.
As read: 4962101.3 gal
